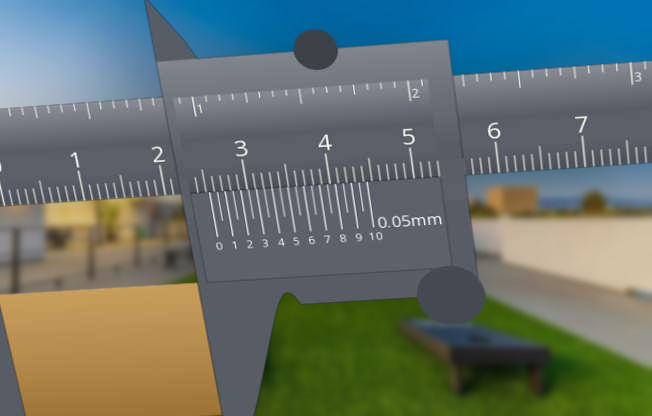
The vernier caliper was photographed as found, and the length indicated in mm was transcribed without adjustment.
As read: 25.4 mm
